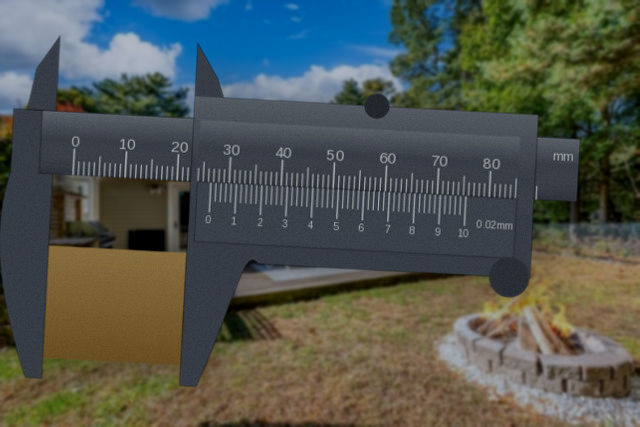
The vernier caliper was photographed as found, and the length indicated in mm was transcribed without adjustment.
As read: 26.5 mm
